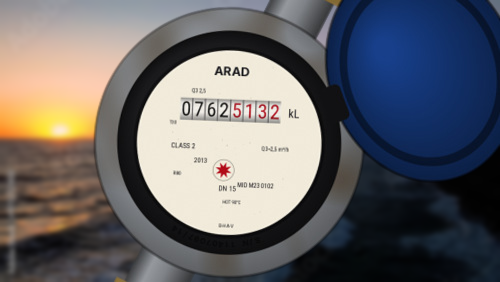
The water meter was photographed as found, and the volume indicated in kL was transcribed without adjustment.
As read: 762.5132 kL
